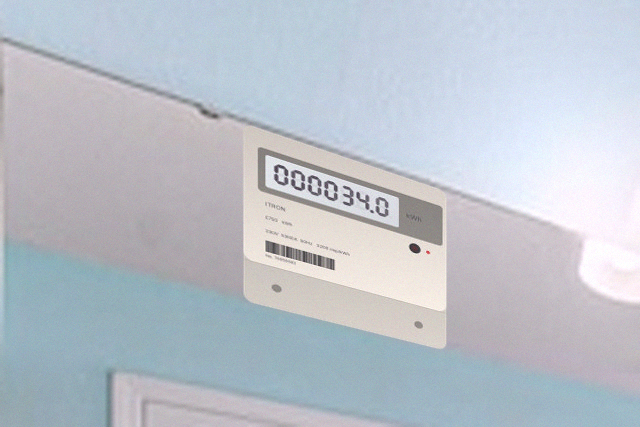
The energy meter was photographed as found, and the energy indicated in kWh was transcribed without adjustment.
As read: 34.0 kWh
